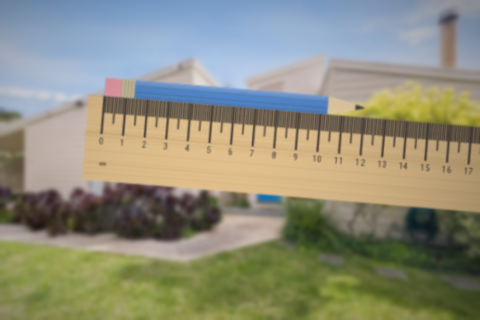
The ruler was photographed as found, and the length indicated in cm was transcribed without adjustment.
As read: 12 cm
